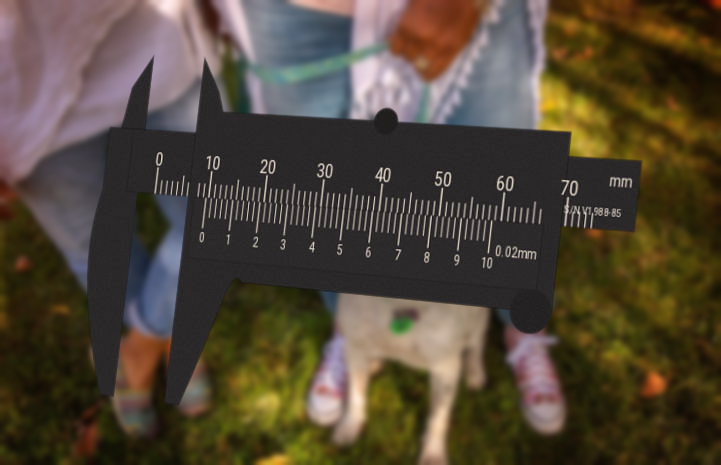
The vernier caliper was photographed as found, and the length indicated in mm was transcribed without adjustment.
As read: 9.5 mm
